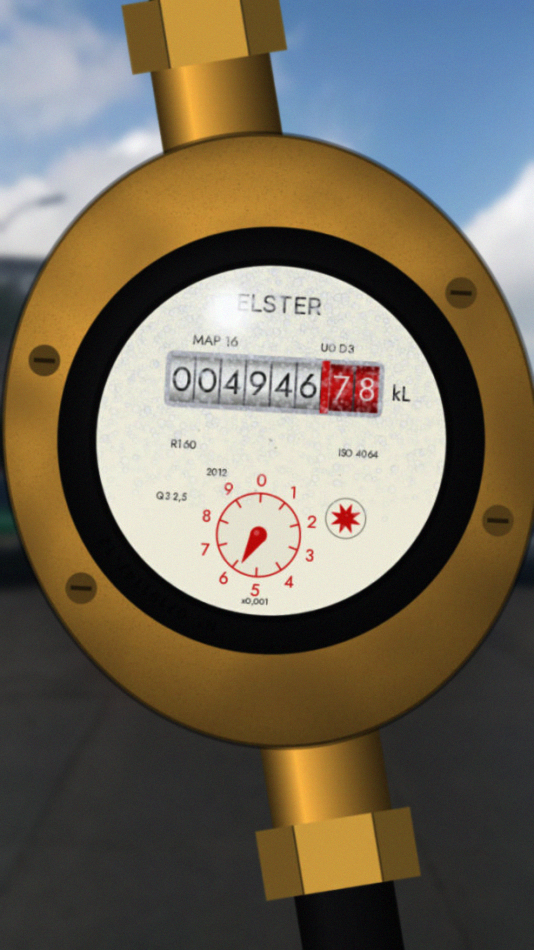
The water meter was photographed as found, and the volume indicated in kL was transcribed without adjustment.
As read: 4946.785 kL
